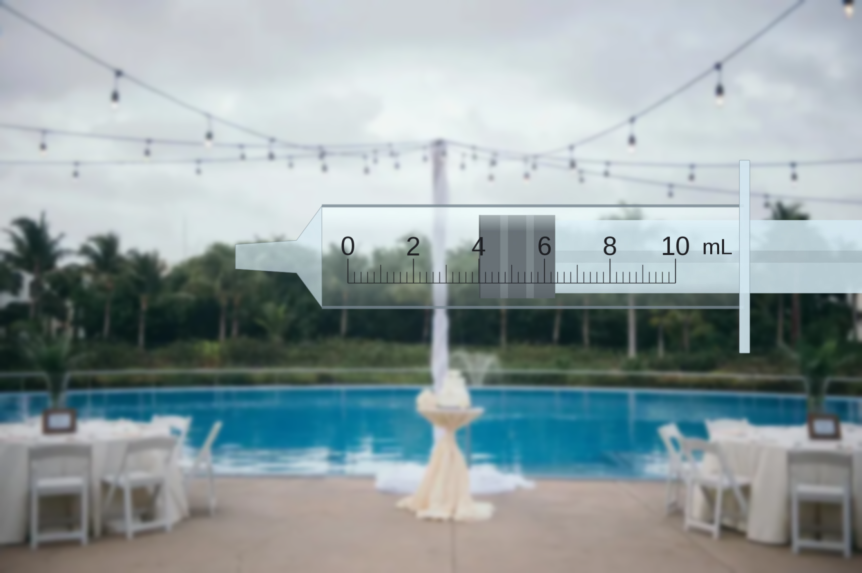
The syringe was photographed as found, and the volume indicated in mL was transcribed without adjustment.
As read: 4 mL
